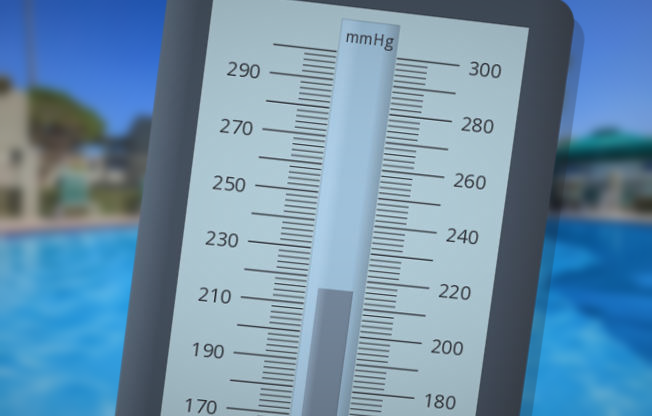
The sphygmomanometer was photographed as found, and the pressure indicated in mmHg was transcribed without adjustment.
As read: 216 mmHg
